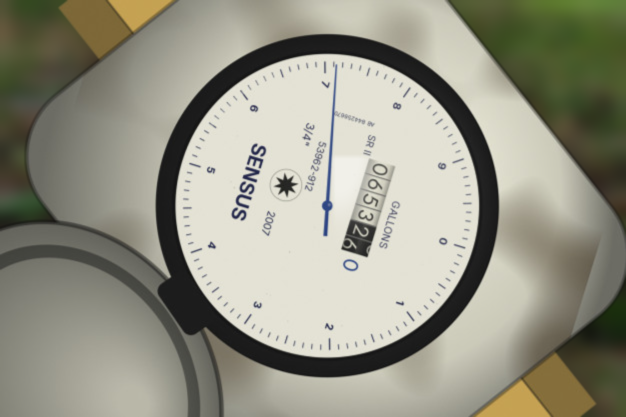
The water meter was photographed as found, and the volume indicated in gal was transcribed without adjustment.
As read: 653257.1 gal
